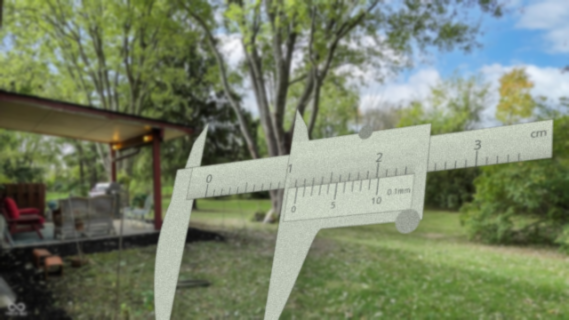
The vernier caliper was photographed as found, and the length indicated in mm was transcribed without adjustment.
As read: 11.2 mm
